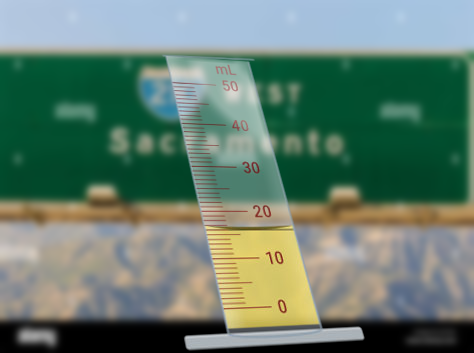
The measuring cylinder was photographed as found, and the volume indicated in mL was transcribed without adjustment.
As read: 16 mL
